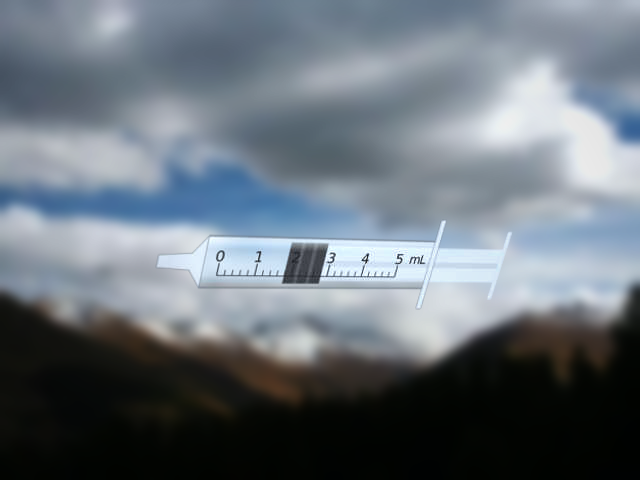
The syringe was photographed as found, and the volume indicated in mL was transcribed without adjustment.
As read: 1.8 mL
